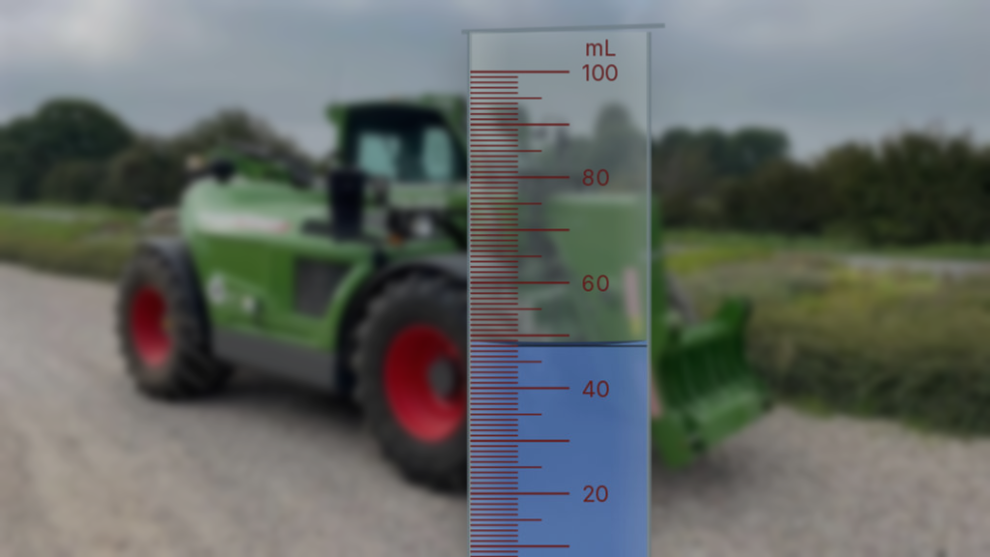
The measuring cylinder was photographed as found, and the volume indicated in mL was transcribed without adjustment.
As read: 48 mL
